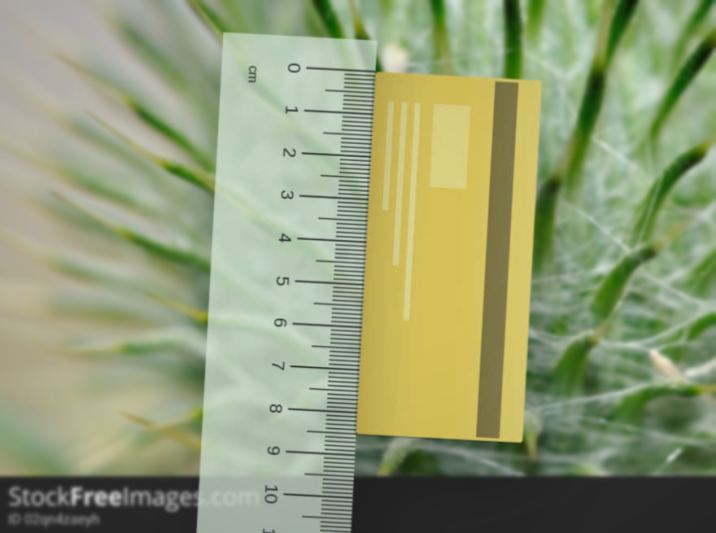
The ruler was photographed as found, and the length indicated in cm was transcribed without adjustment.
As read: 8.5 cm
